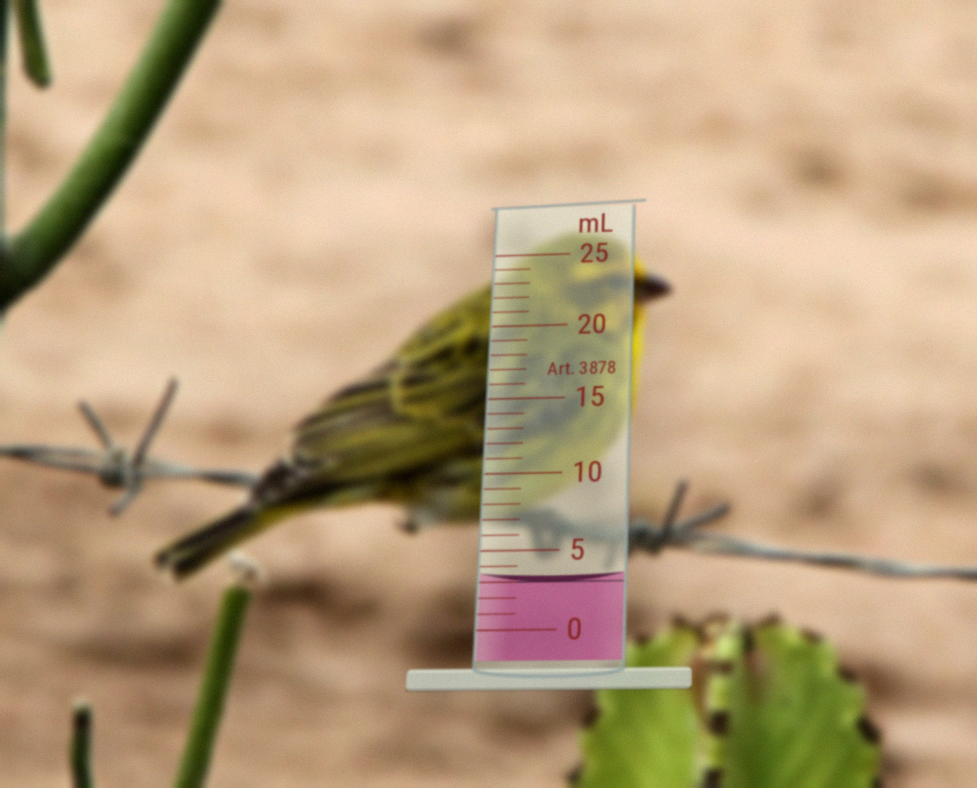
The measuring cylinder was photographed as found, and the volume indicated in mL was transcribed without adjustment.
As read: 3 mL
